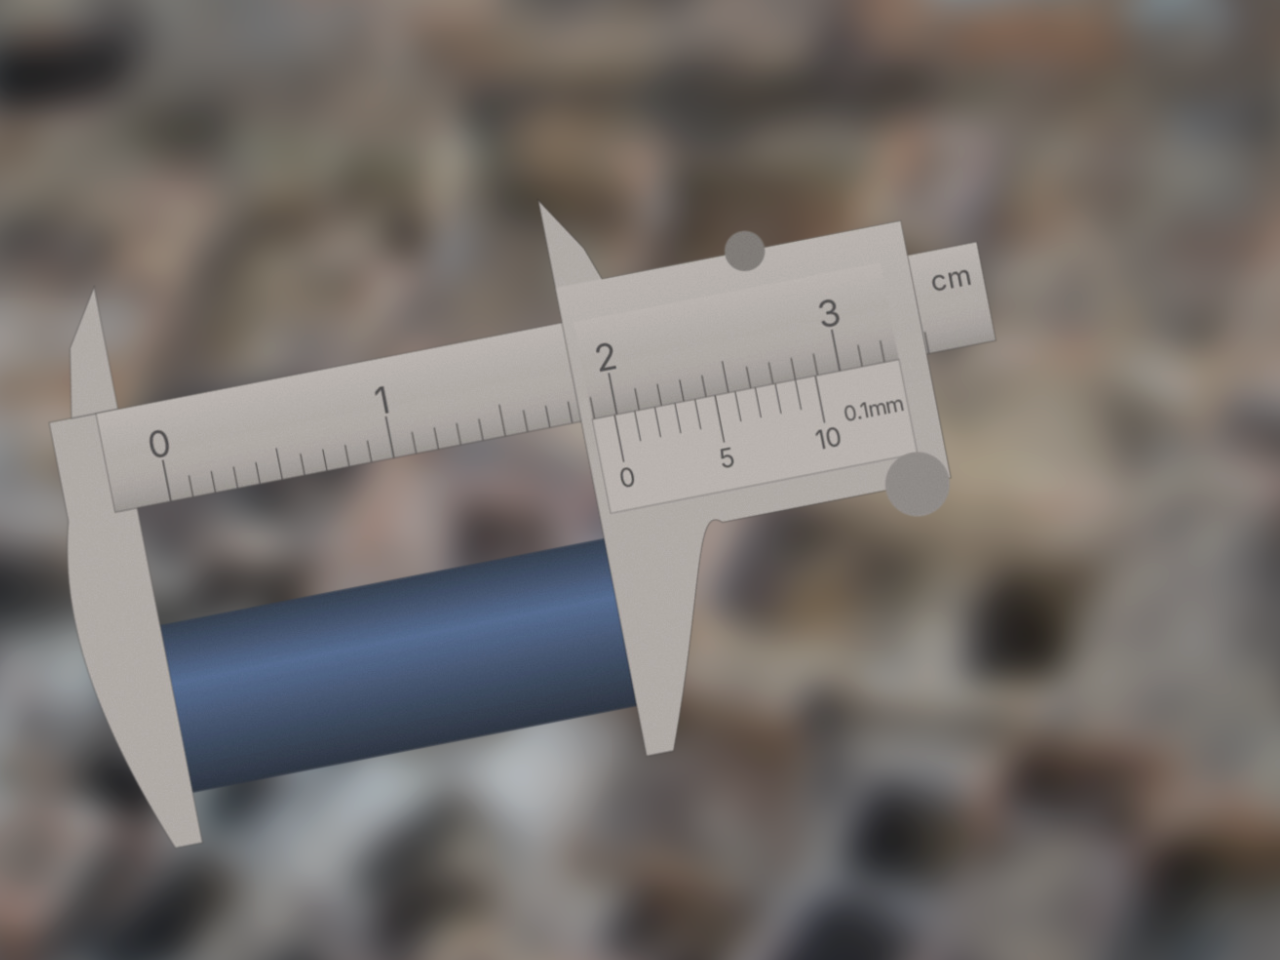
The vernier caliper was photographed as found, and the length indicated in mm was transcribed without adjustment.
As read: 19.9 mm
